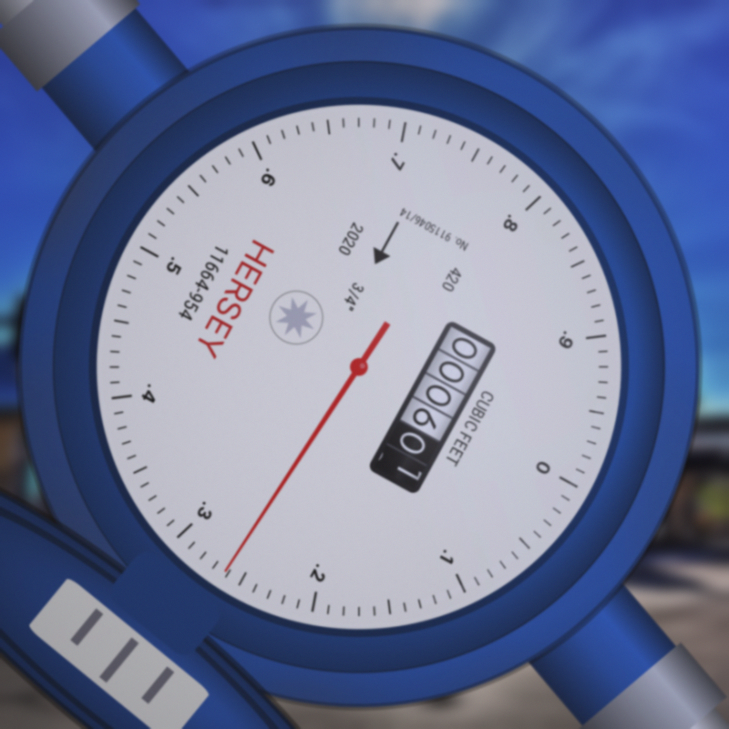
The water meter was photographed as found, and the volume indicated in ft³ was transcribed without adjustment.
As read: 601.26 ft³
